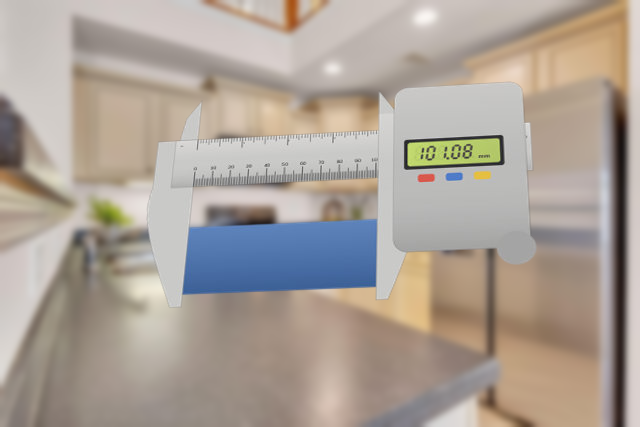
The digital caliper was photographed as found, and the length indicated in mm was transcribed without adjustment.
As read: 101.08 mm
